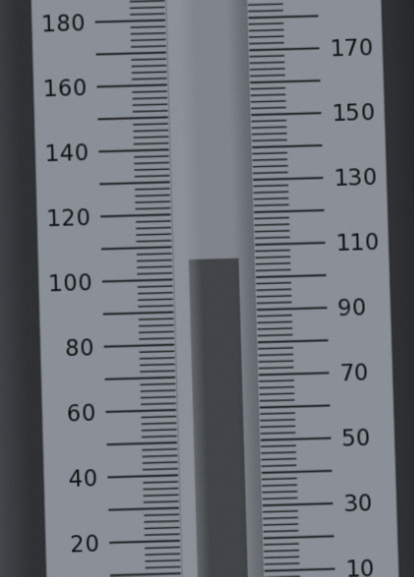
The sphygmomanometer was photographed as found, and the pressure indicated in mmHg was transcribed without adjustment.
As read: 106 mmHg
